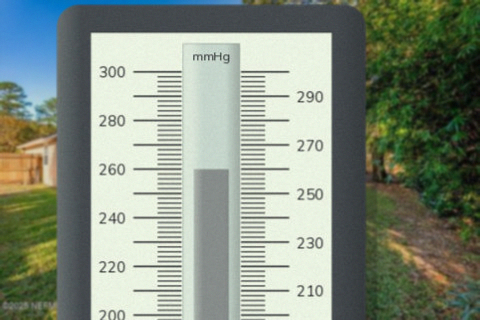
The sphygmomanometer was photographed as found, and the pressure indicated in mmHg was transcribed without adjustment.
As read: 260 mmHg
